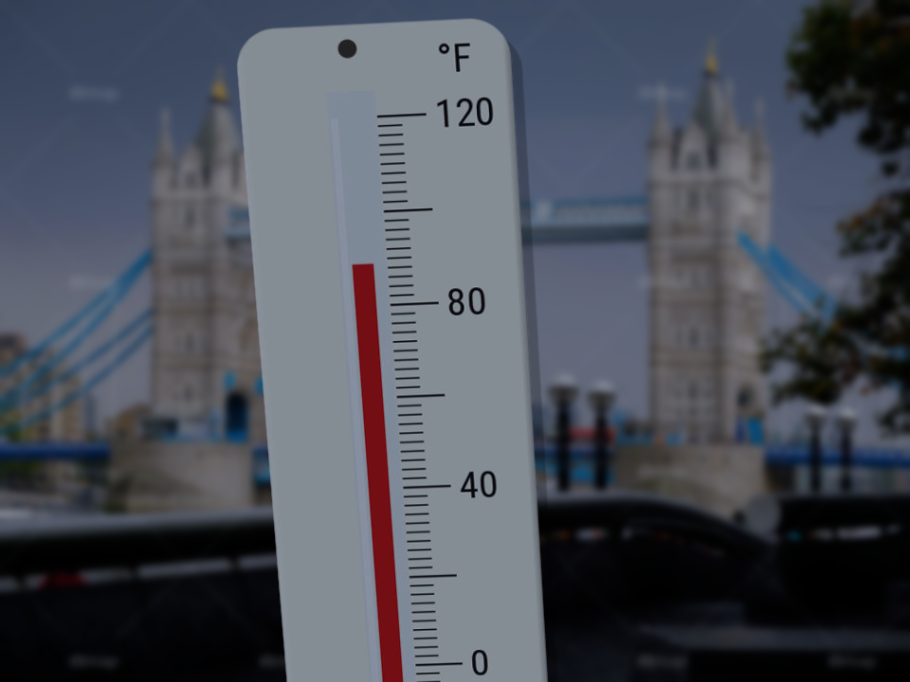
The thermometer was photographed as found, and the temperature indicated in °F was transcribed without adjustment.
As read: 89 °F
